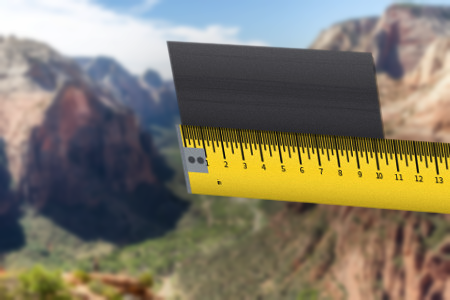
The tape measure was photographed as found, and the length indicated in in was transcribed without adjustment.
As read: 10.5 in
